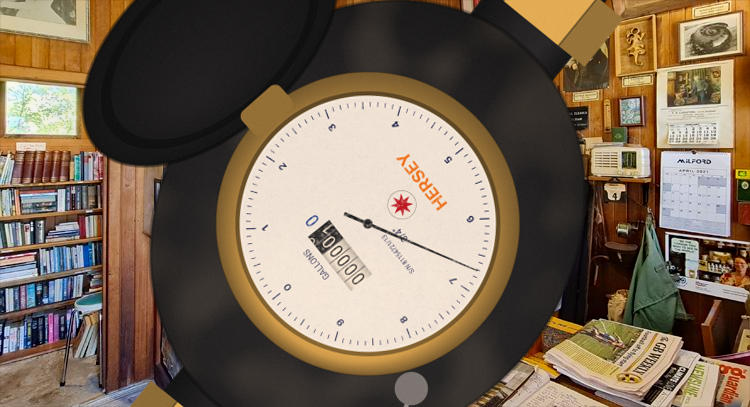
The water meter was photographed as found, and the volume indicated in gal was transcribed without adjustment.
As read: 6.7 gal
